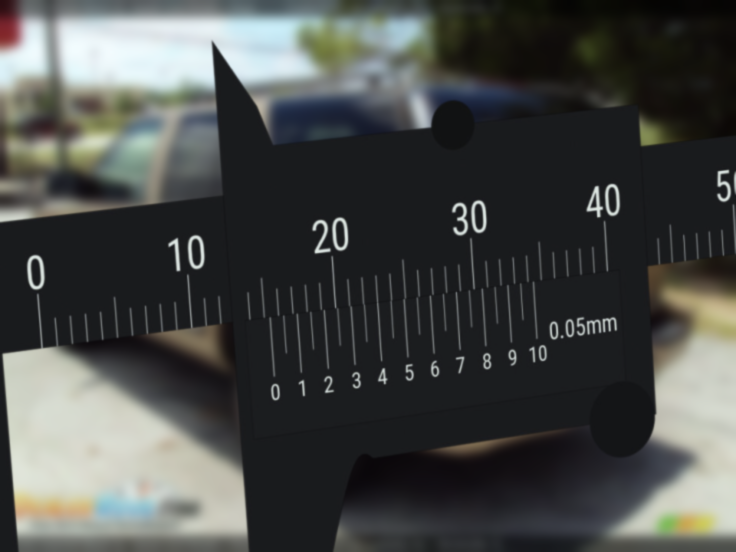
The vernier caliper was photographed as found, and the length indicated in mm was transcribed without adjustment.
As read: 15.4 mm
